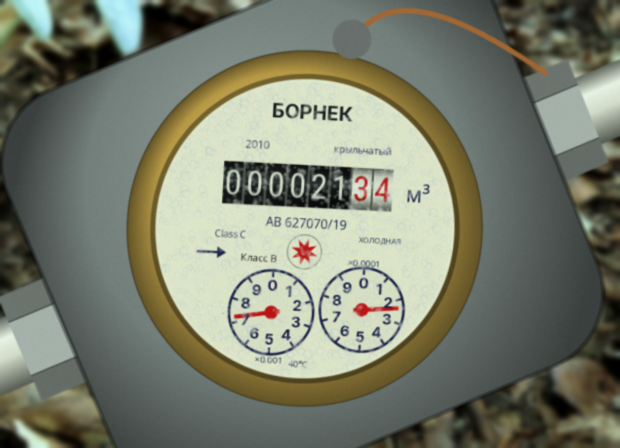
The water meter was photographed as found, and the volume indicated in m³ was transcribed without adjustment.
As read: 21.3472 m³
